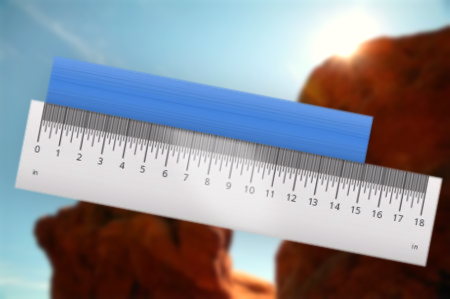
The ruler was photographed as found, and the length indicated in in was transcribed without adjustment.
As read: 15 in
